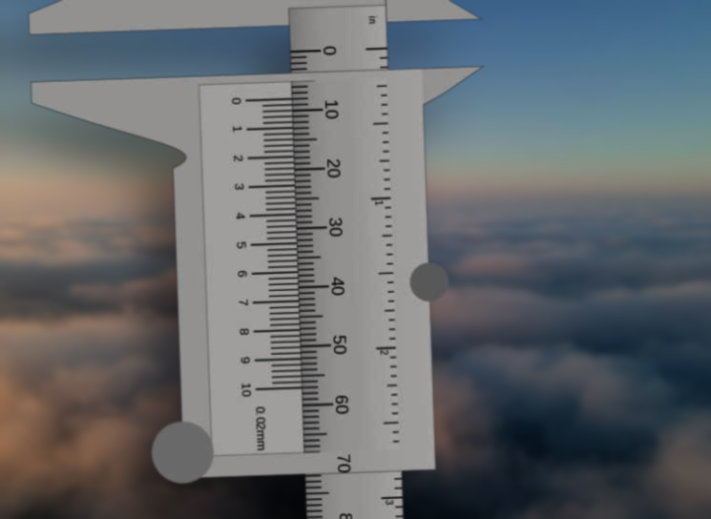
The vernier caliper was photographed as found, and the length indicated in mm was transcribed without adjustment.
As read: 8.0 mm
